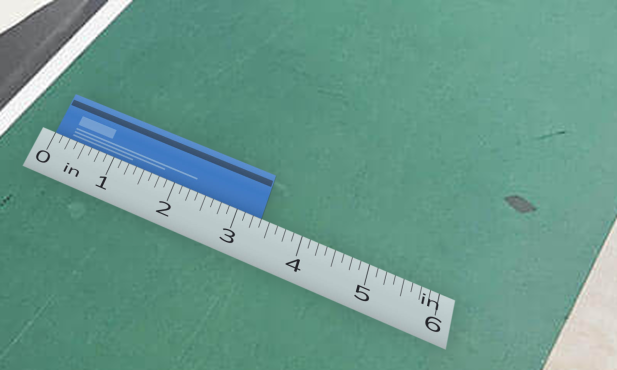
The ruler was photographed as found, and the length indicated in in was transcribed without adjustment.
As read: 3.375 in
